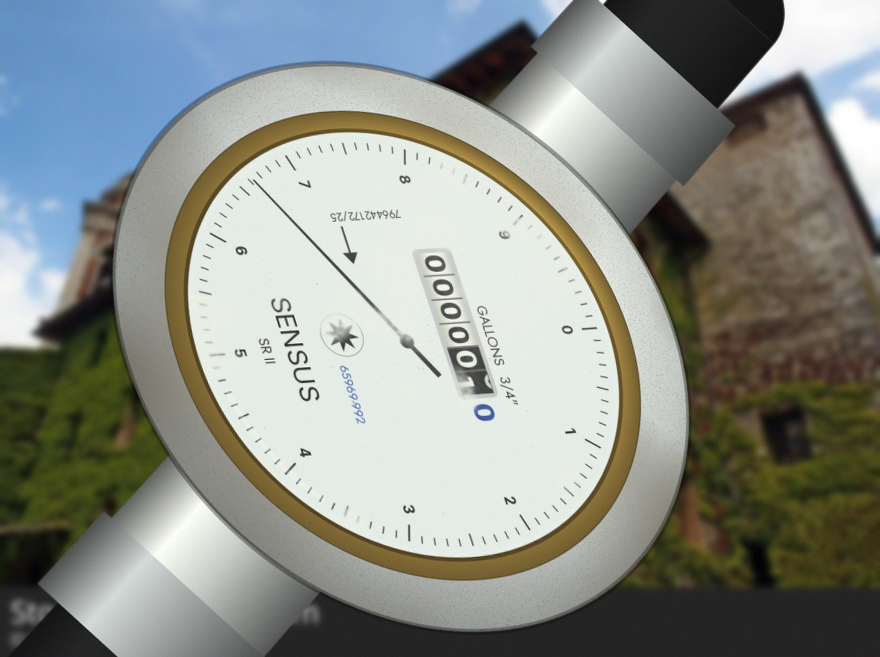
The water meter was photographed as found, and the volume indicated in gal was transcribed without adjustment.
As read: 6.6 gal
